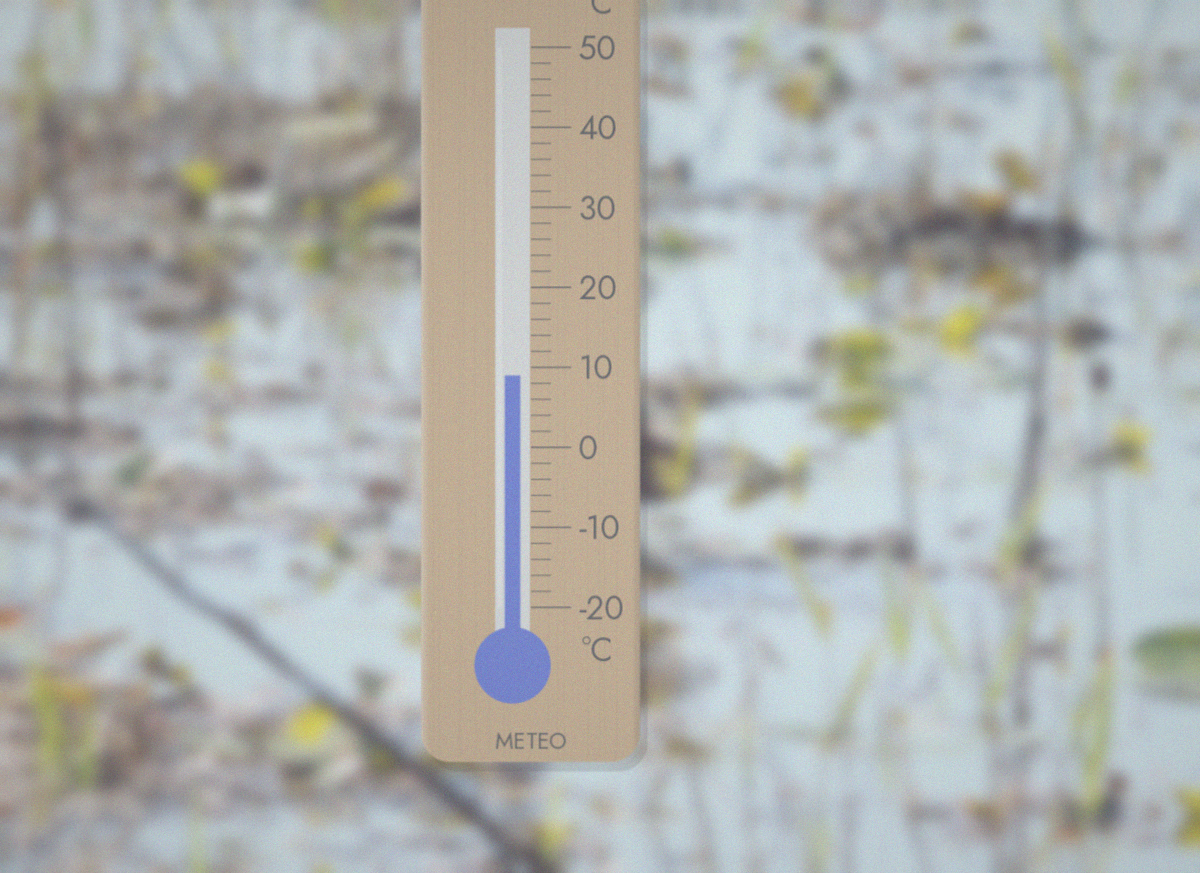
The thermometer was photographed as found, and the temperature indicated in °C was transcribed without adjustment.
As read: 9 °C
